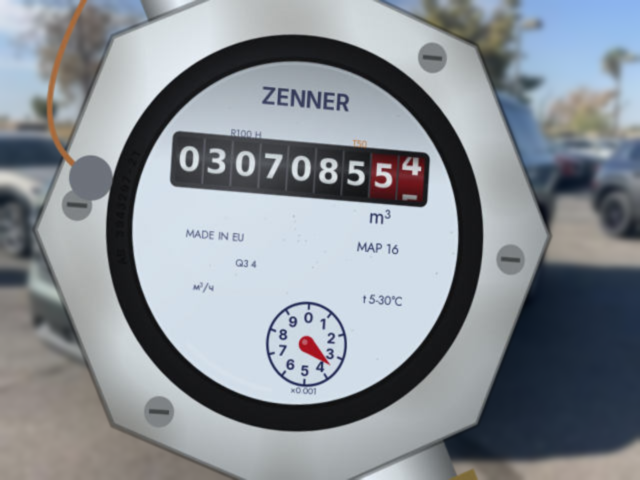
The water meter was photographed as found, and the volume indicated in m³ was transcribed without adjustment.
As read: 307085.543 m³
